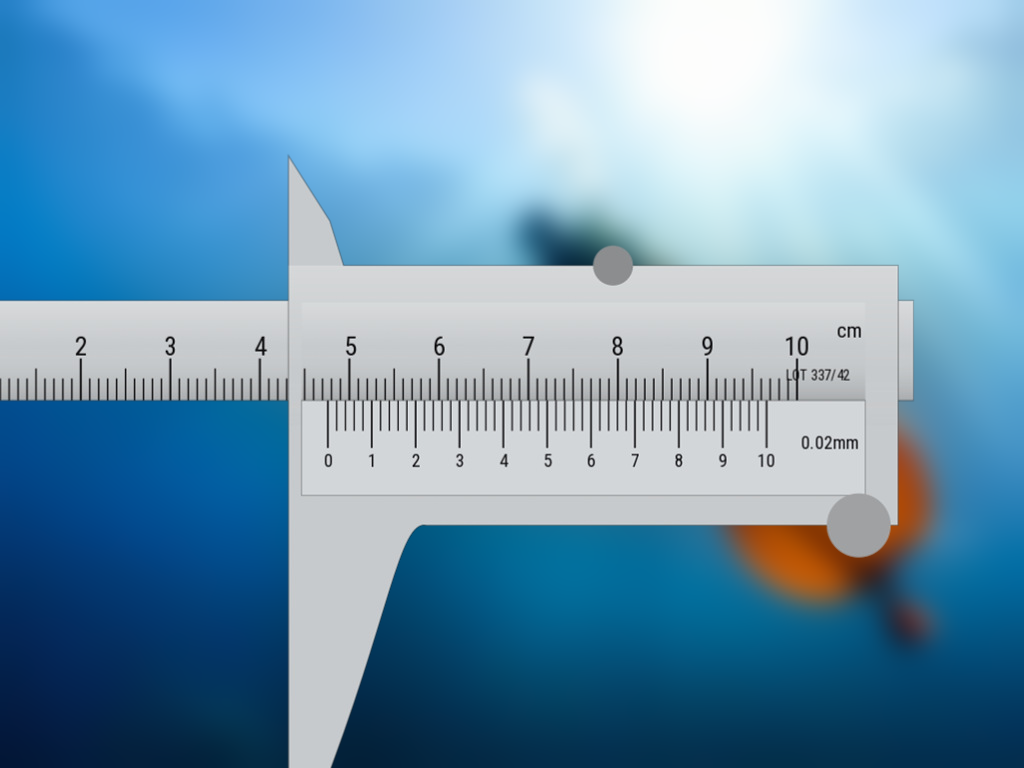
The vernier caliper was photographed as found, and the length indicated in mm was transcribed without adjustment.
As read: 47.6 mm
